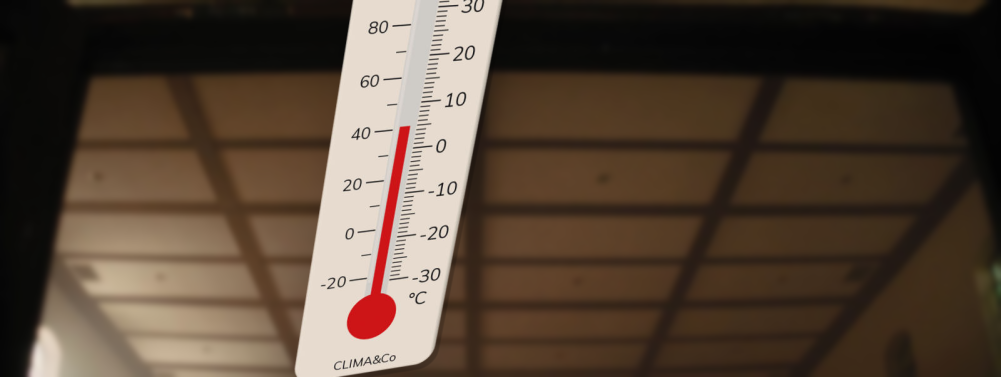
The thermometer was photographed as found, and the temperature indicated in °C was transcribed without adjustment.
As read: 5 °C
